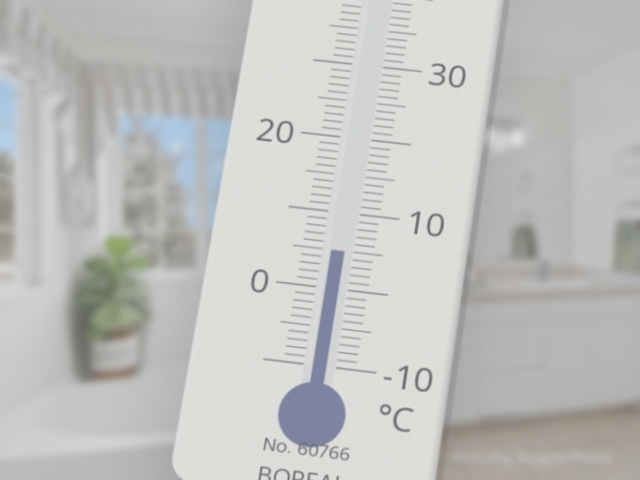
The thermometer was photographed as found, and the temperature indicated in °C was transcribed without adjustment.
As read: 5 °C
